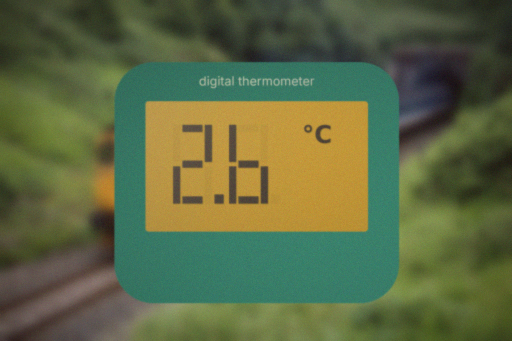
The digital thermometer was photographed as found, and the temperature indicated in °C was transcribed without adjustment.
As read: 2.6 °C
